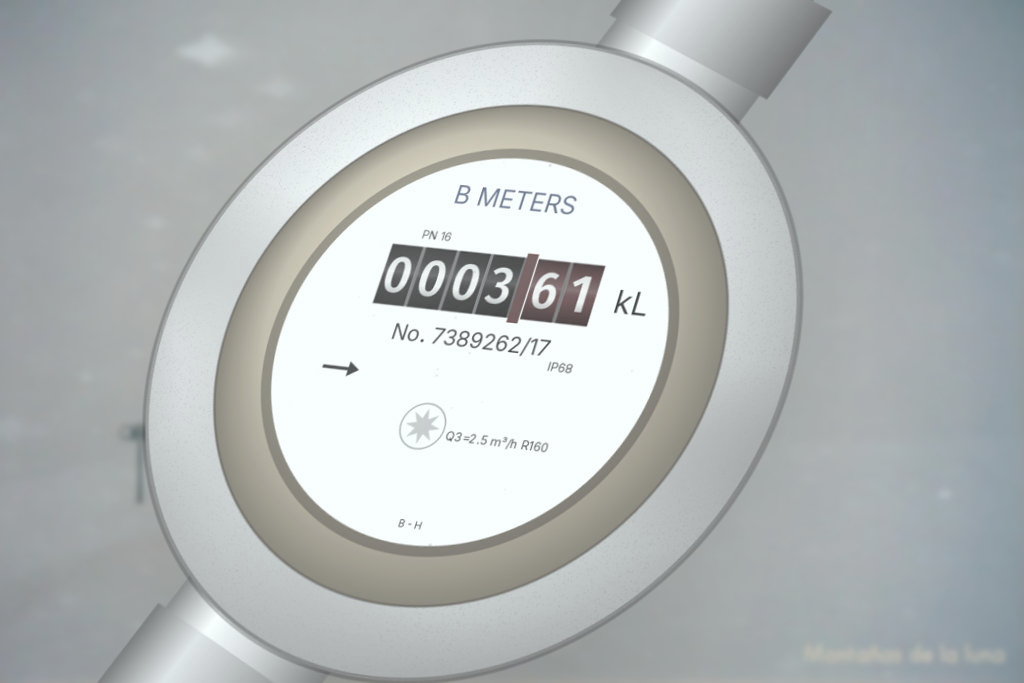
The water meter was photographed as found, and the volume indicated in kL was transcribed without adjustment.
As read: 3.61 kL
